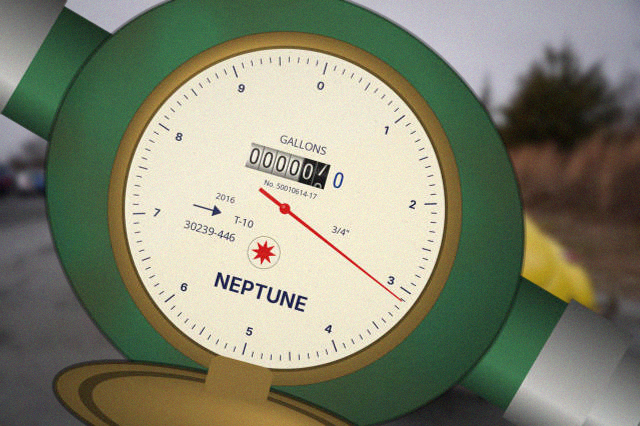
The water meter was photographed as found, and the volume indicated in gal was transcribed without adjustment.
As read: 73.1 gal
